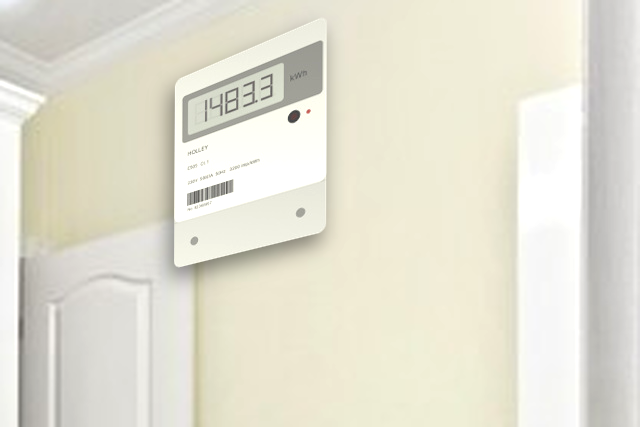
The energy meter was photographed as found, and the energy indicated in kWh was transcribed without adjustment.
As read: 1483.3 kWh
